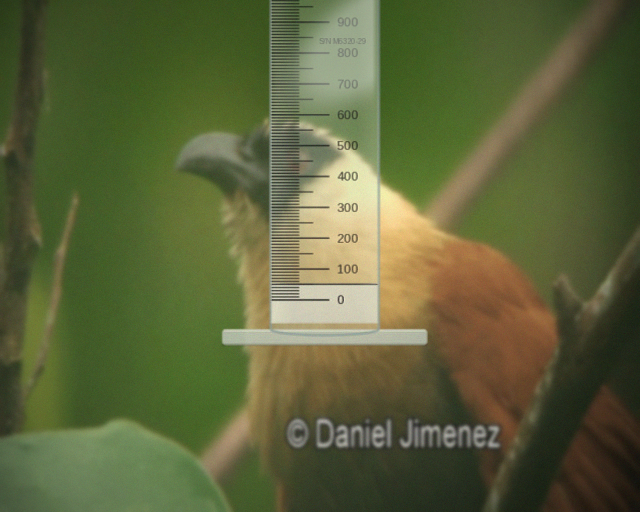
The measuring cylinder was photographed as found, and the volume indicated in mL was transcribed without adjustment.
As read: 50 mL
